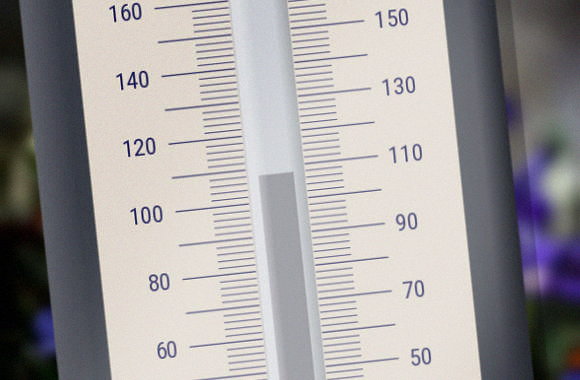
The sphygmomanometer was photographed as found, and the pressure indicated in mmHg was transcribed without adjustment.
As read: 108 mmHg
